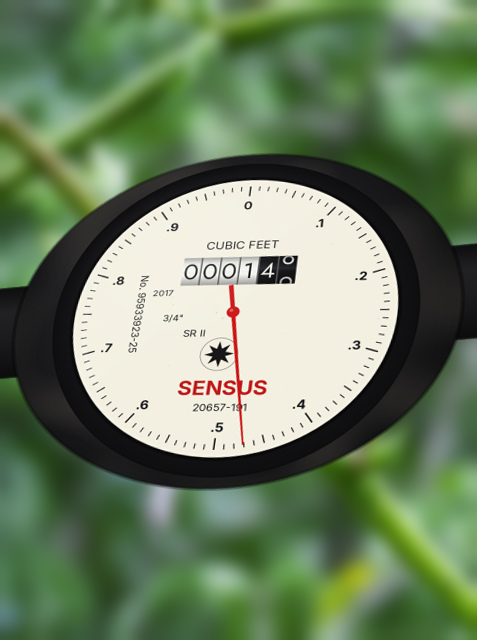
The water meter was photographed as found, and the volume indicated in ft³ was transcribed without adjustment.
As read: 148.47 ft³
